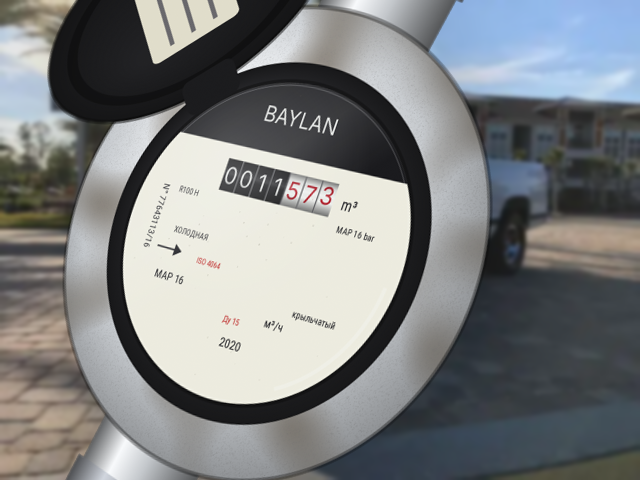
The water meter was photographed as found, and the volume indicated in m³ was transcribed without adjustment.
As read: 11.573 m³
